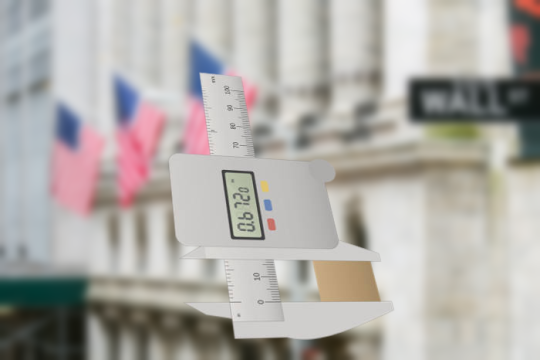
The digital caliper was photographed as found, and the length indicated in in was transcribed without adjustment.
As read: 0.6720 in
